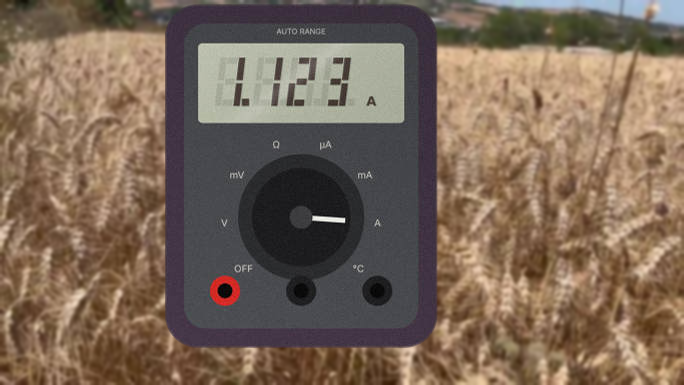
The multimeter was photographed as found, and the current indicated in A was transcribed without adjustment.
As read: 1.123 A
